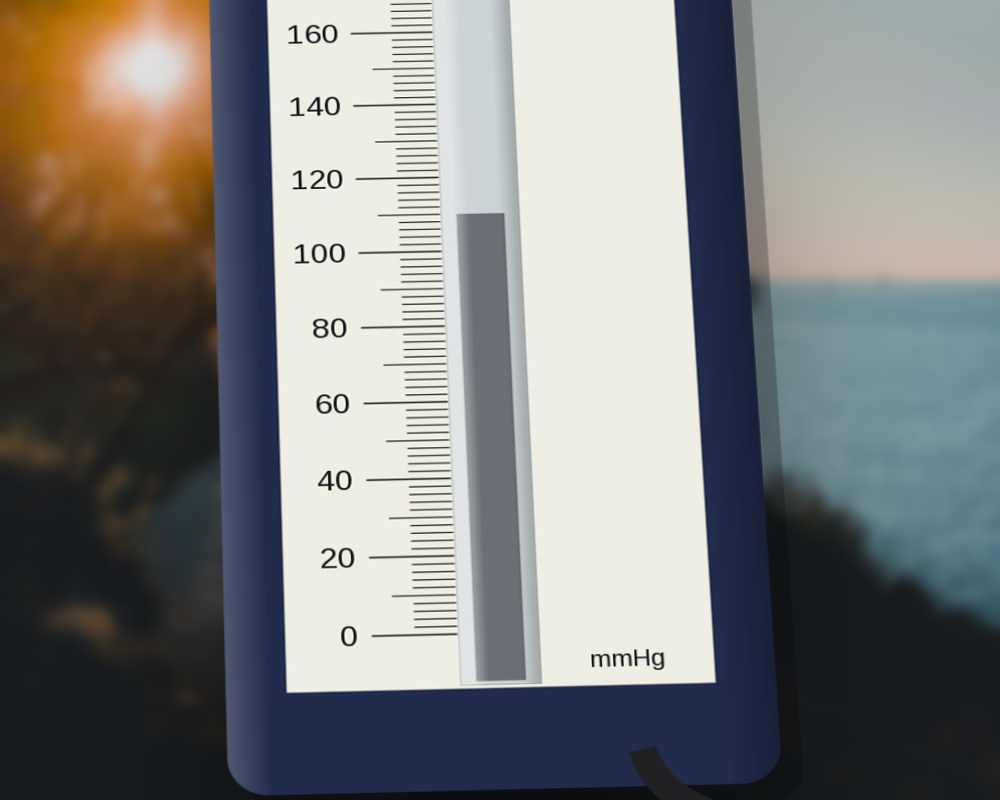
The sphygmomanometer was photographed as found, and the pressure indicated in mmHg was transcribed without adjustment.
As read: 110 mmHg
